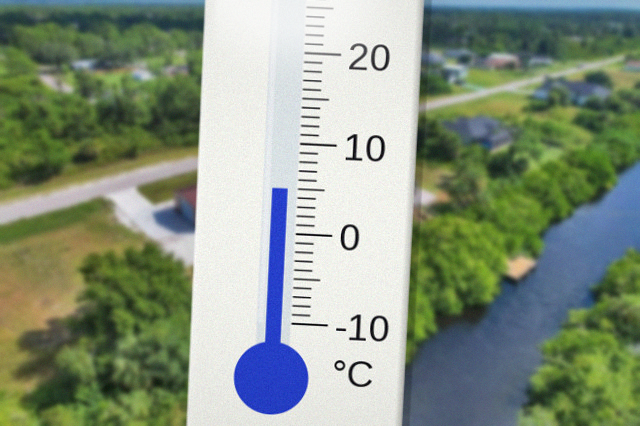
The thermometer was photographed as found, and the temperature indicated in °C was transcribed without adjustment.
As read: 5 °C
